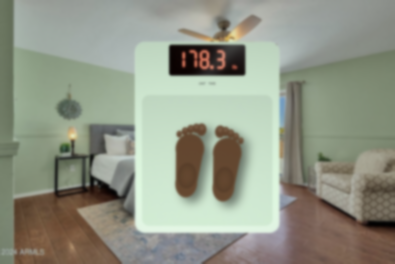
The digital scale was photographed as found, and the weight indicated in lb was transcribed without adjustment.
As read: 178.3 lb
